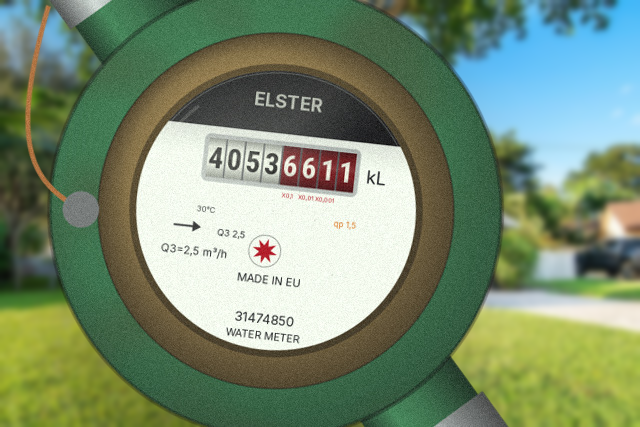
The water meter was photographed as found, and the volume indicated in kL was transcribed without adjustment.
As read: 4053.6611 kL
